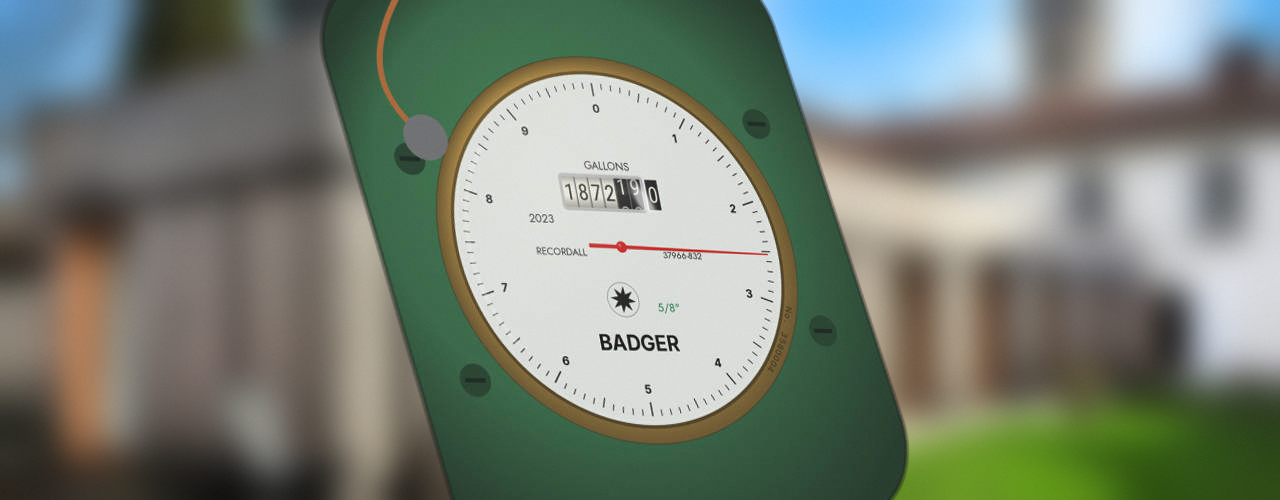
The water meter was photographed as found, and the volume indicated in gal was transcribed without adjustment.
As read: 1872192.5 gal
